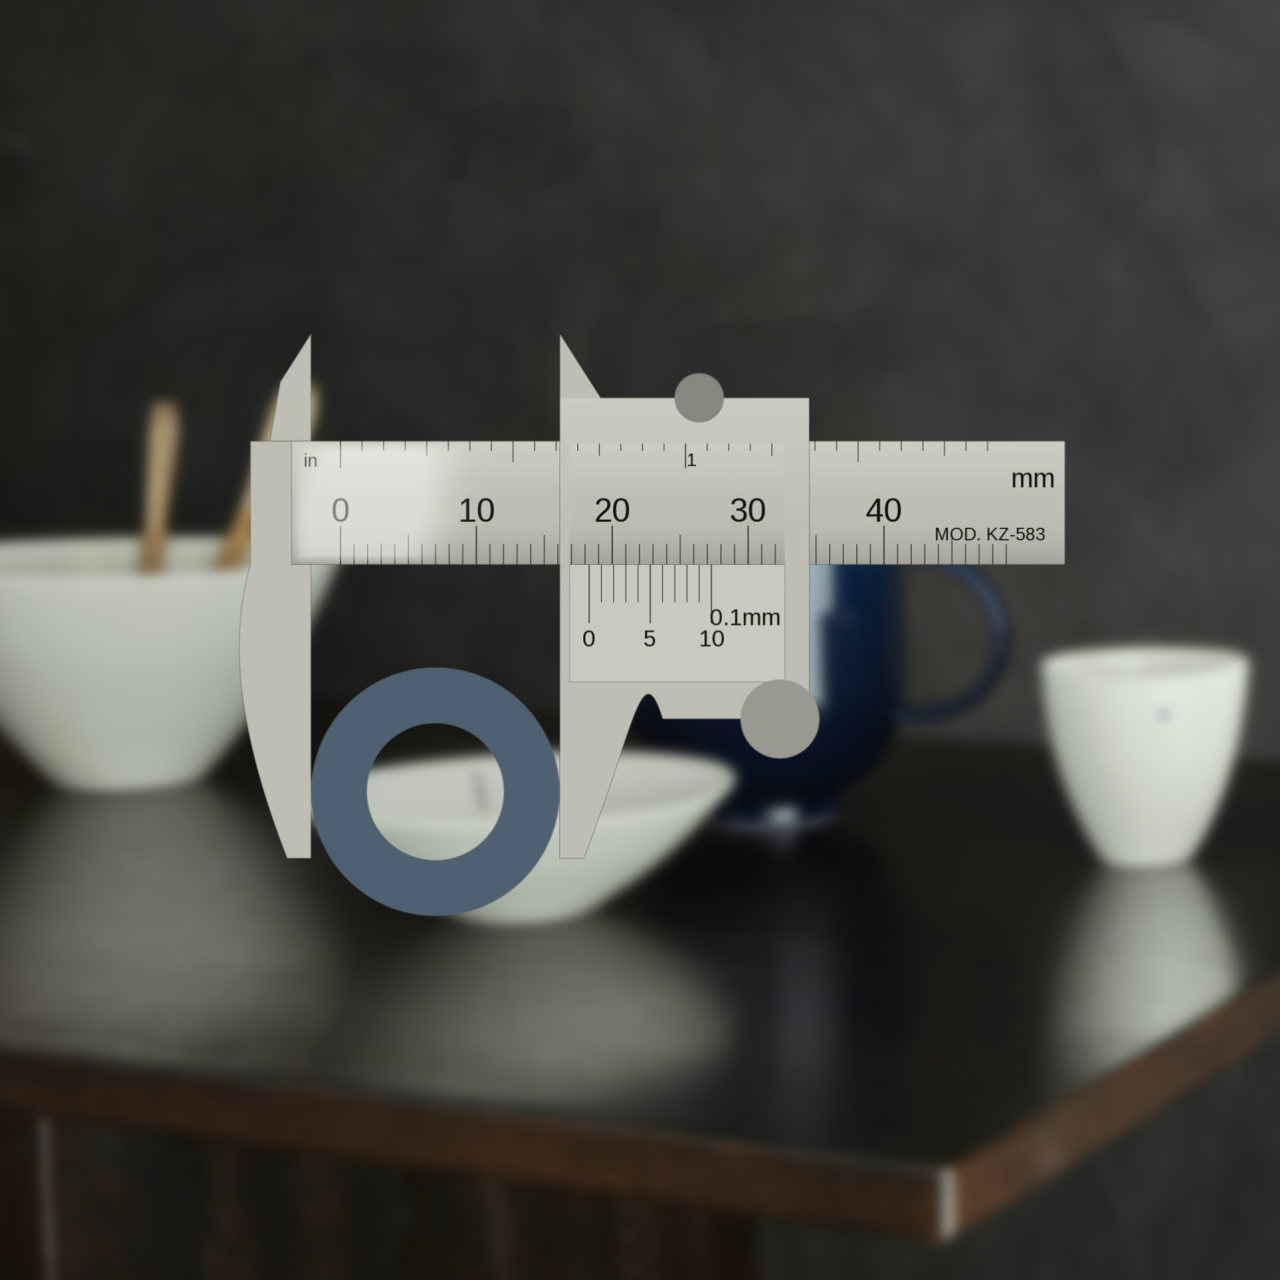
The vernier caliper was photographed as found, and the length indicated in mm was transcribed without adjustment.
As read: 18.3 mm
